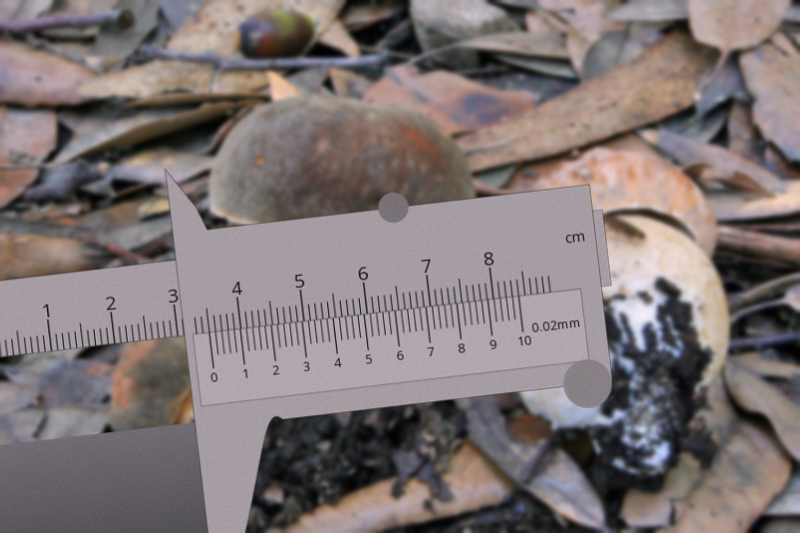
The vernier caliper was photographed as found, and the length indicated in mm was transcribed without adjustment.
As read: 35.0 mm
